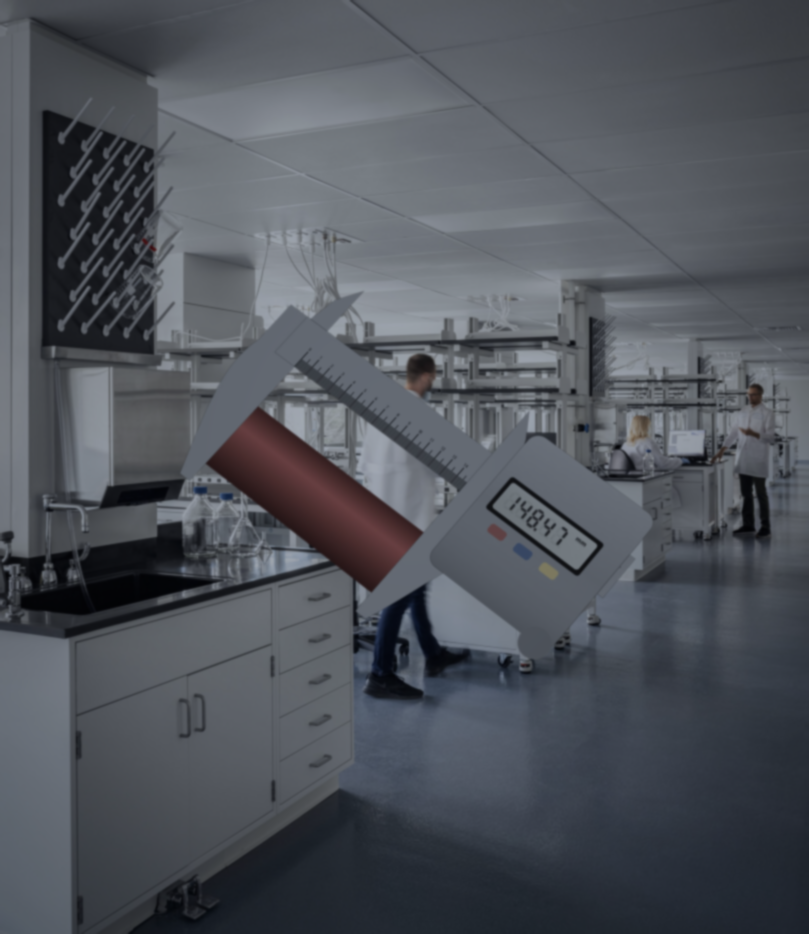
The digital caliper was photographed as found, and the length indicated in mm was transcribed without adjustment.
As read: 148.47 mm
